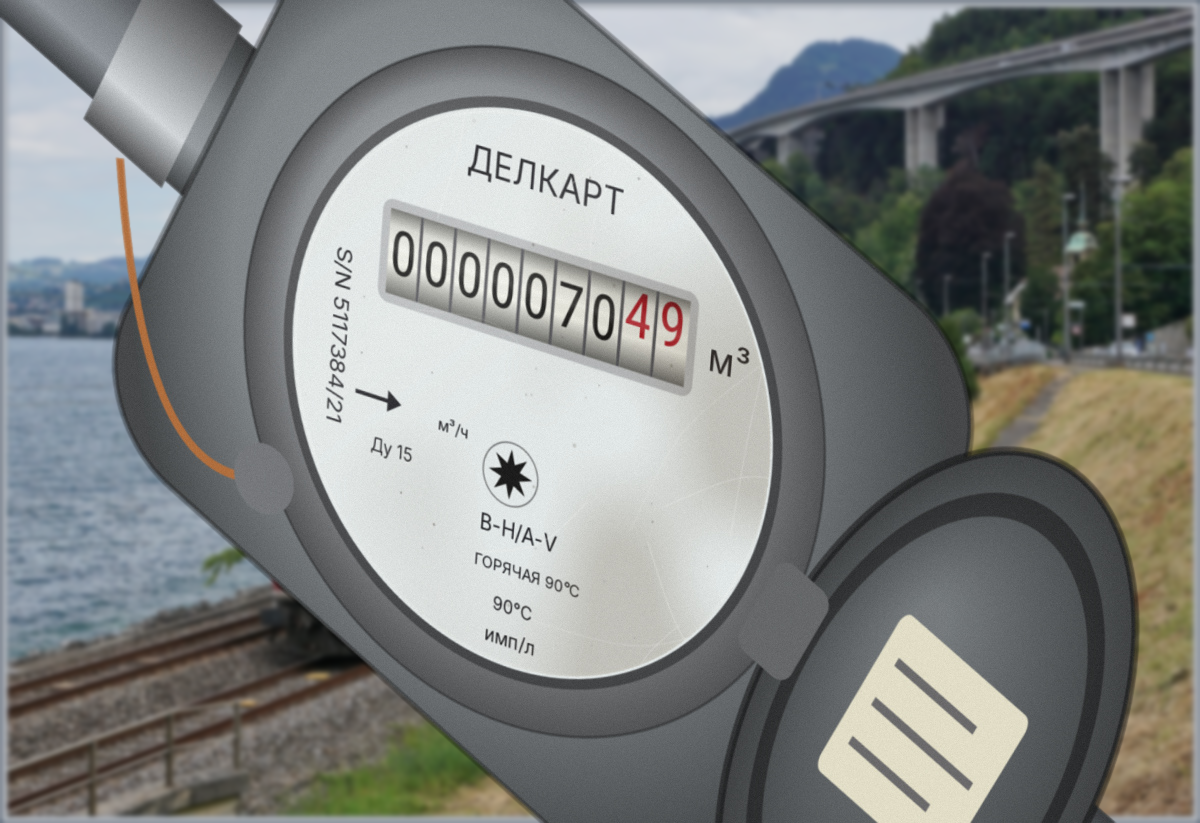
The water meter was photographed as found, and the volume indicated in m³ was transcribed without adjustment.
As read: 70.49 m³
